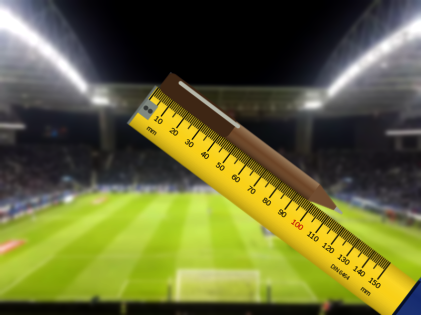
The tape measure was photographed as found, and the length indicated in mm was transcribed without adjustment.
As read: 115 mm
